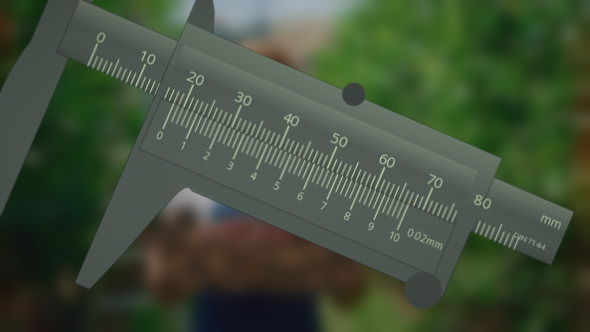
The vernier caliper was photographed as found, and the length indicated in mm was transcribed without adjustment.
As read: 18.0 mm
